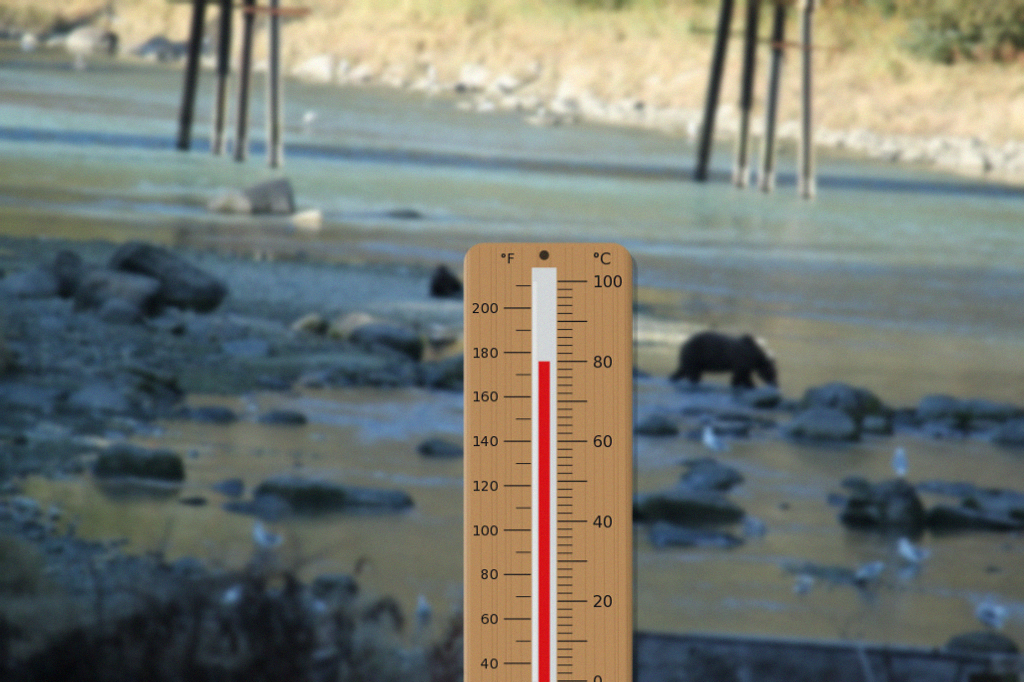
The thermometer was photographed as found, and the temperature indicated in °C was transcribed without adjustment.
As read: 80 °C
